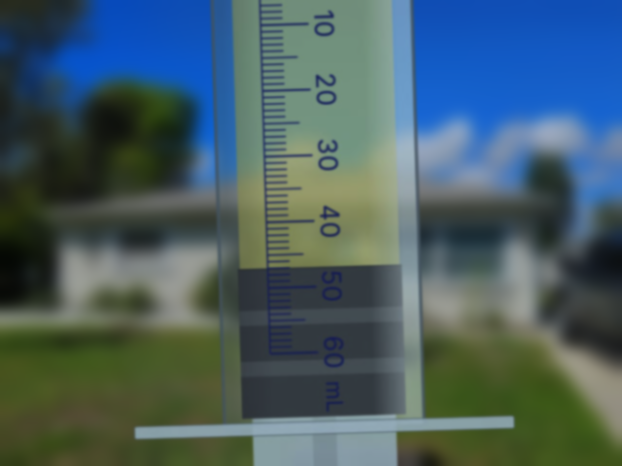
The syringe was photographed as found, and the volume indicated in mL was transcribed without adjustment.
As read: 47 mL
